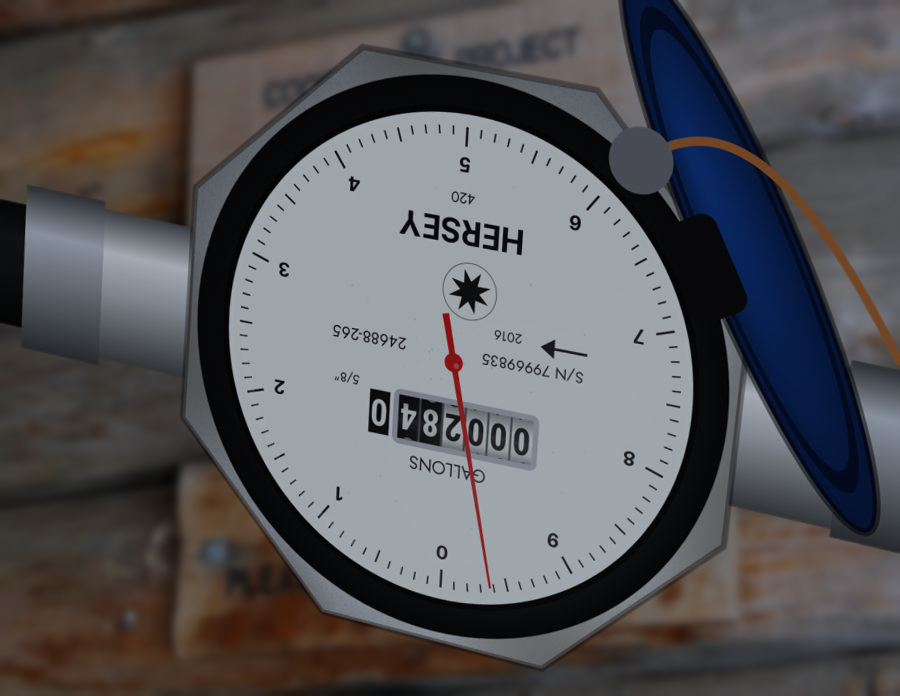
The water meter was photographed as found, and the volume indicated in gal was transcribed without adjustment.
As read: 2839.6 gal
